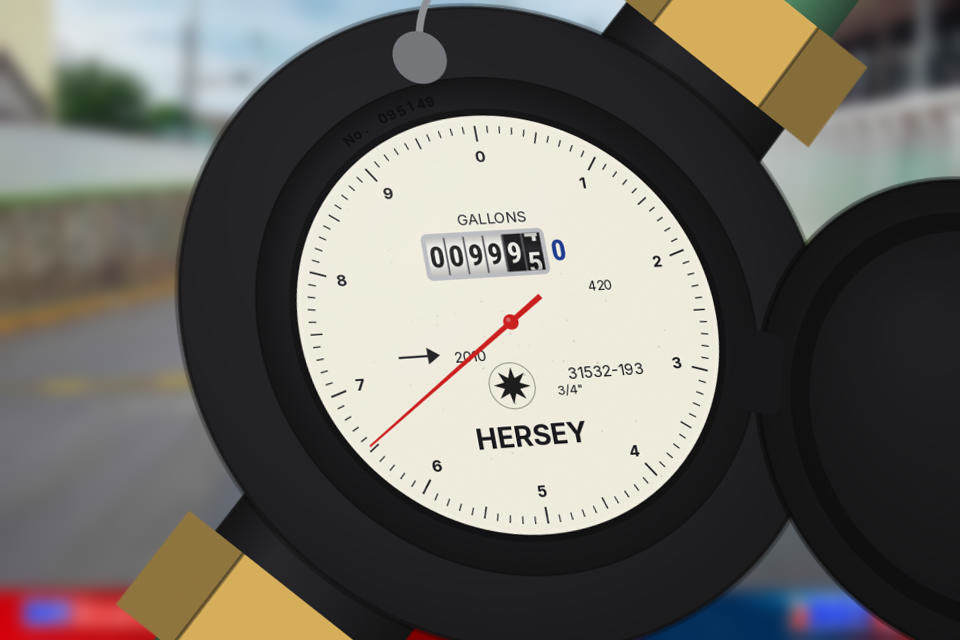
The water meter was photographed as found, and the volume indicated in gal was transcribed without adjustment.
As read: 99946.5 gal
